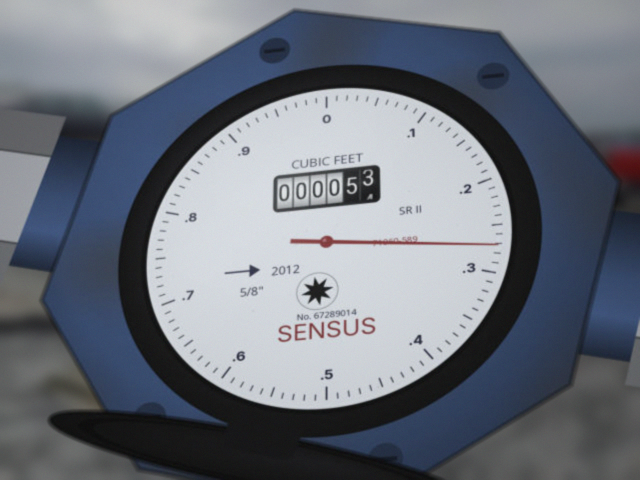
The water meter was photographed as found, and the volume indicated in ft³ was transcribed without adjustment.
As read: 53.27 ft³
